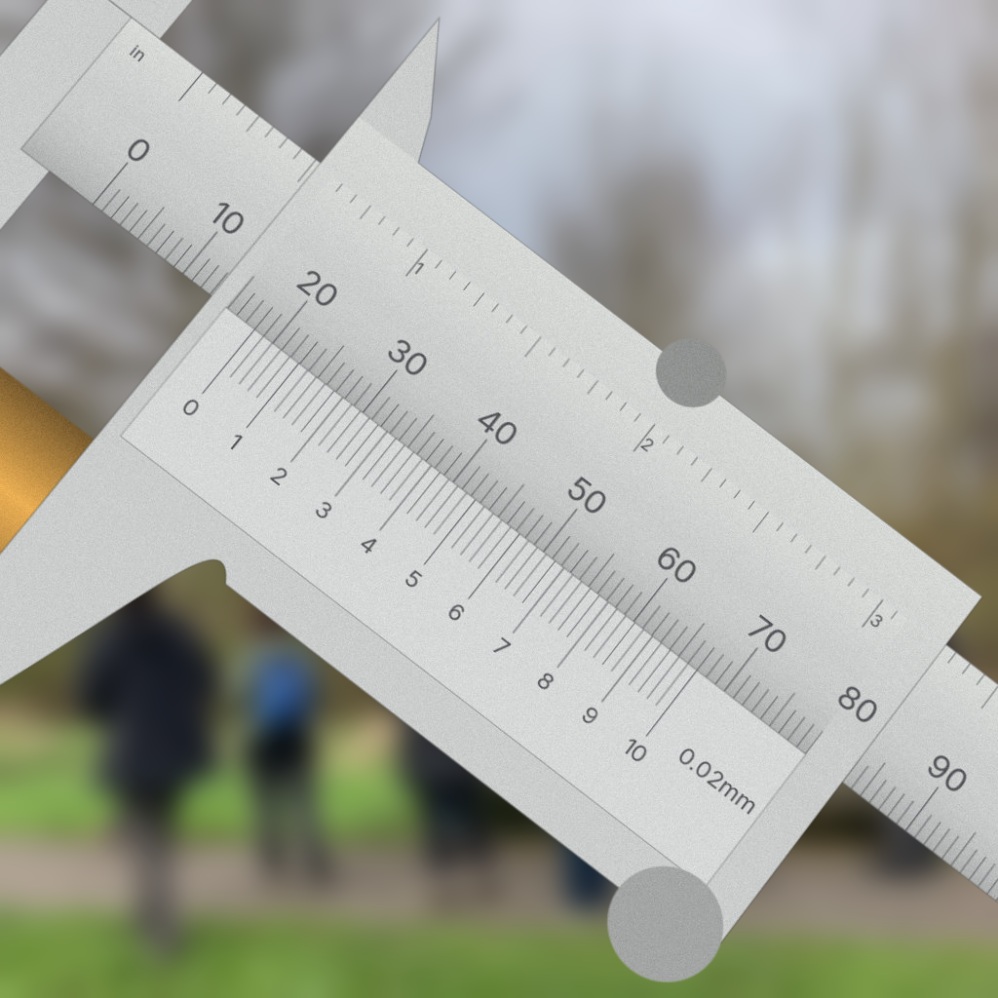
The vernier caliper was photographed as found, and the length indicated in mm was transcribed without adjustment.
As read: 18.0 mm
